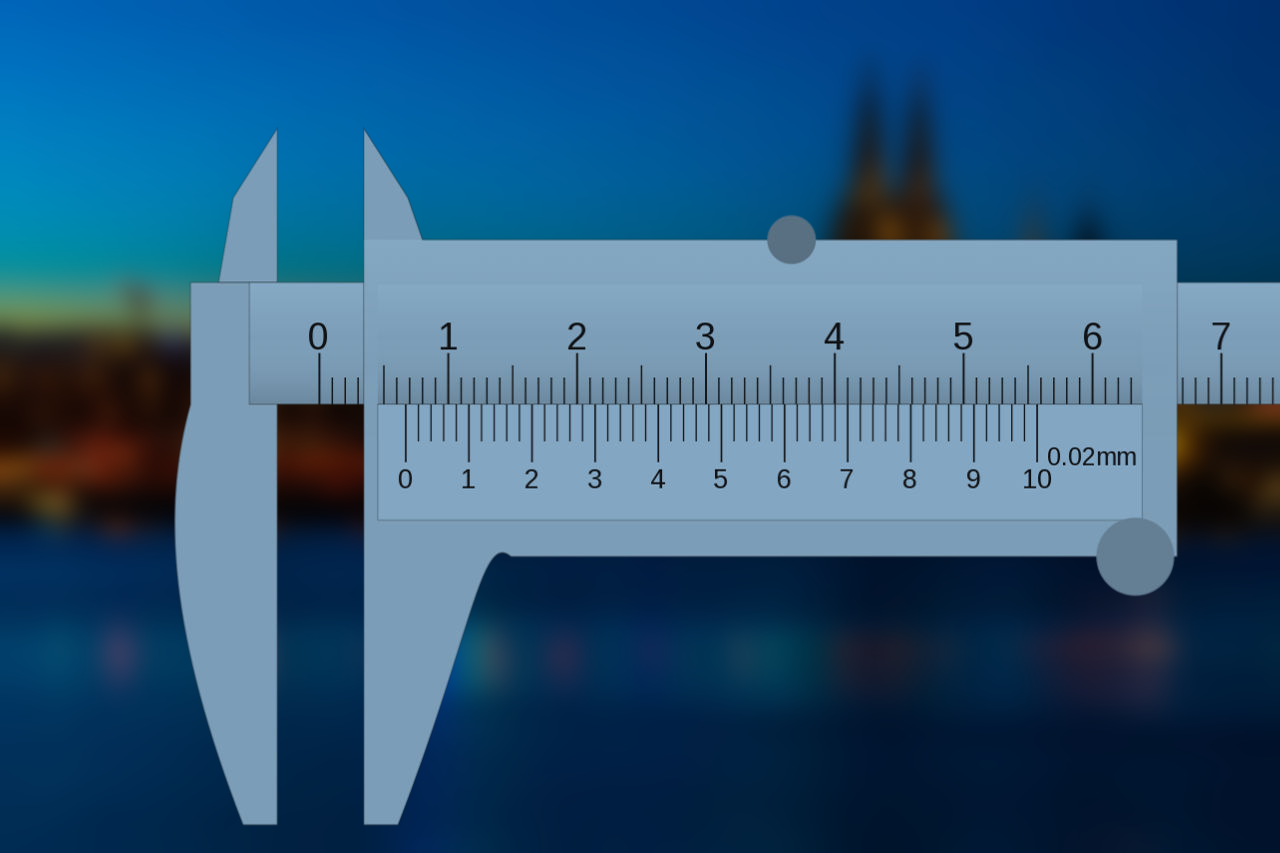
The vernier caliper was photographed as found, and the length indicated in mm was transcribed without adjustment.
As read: 6.7 mm
